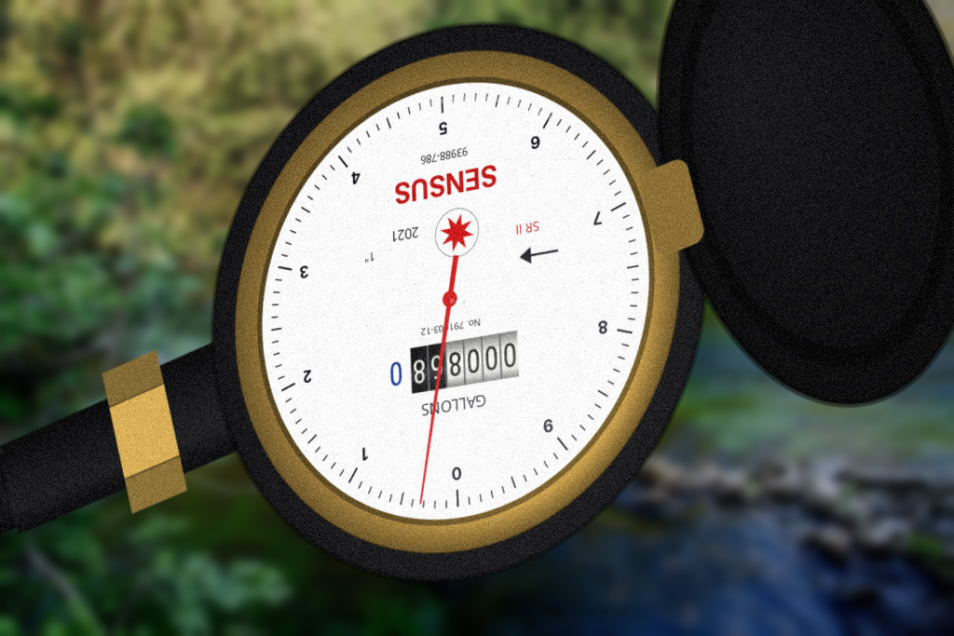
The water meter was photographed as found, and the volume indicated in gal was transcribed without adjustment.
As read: 8680.3 gal
